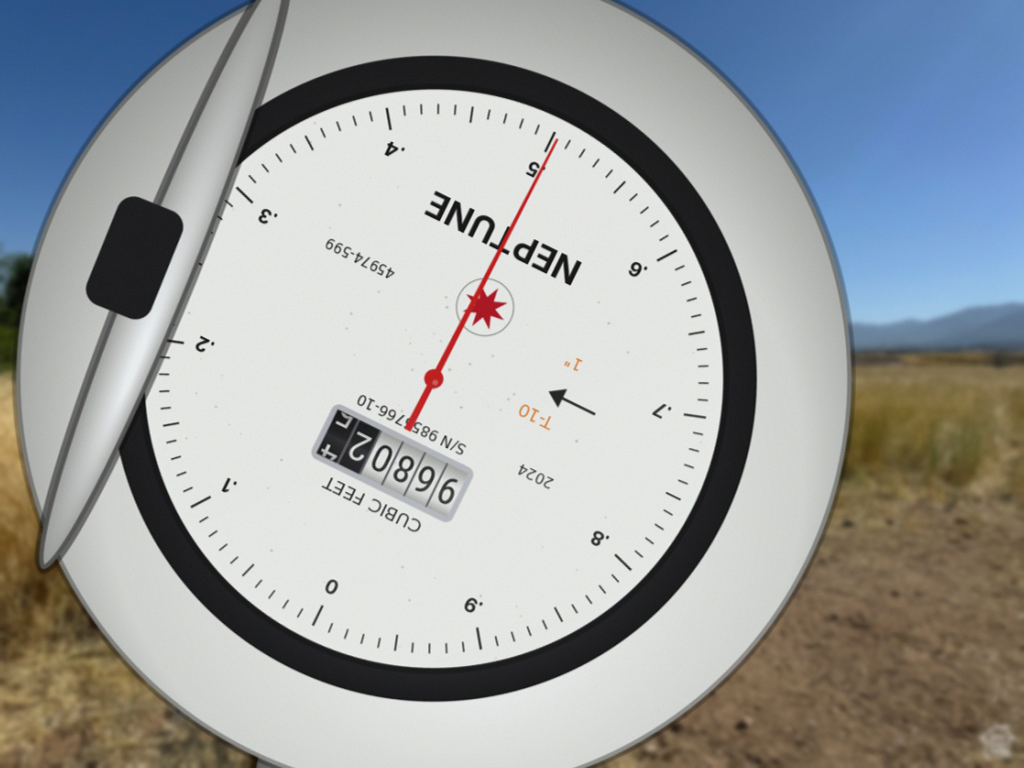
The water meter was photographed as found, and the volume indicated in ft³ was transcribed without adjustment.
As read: 968024.50 ft³
